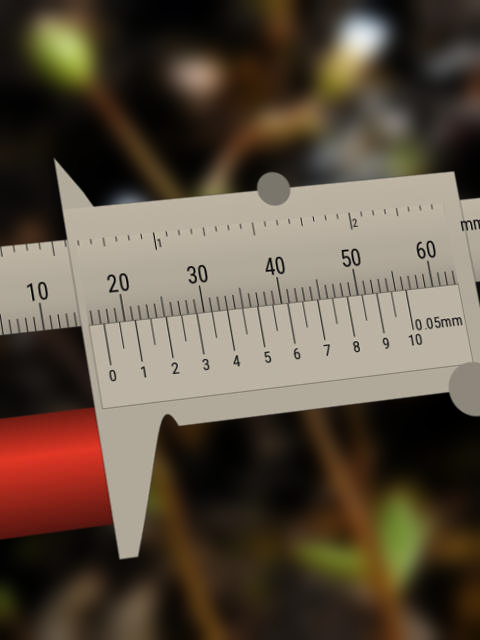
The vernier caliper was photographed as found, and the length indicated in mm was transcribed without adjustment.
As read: 17.4 mm
